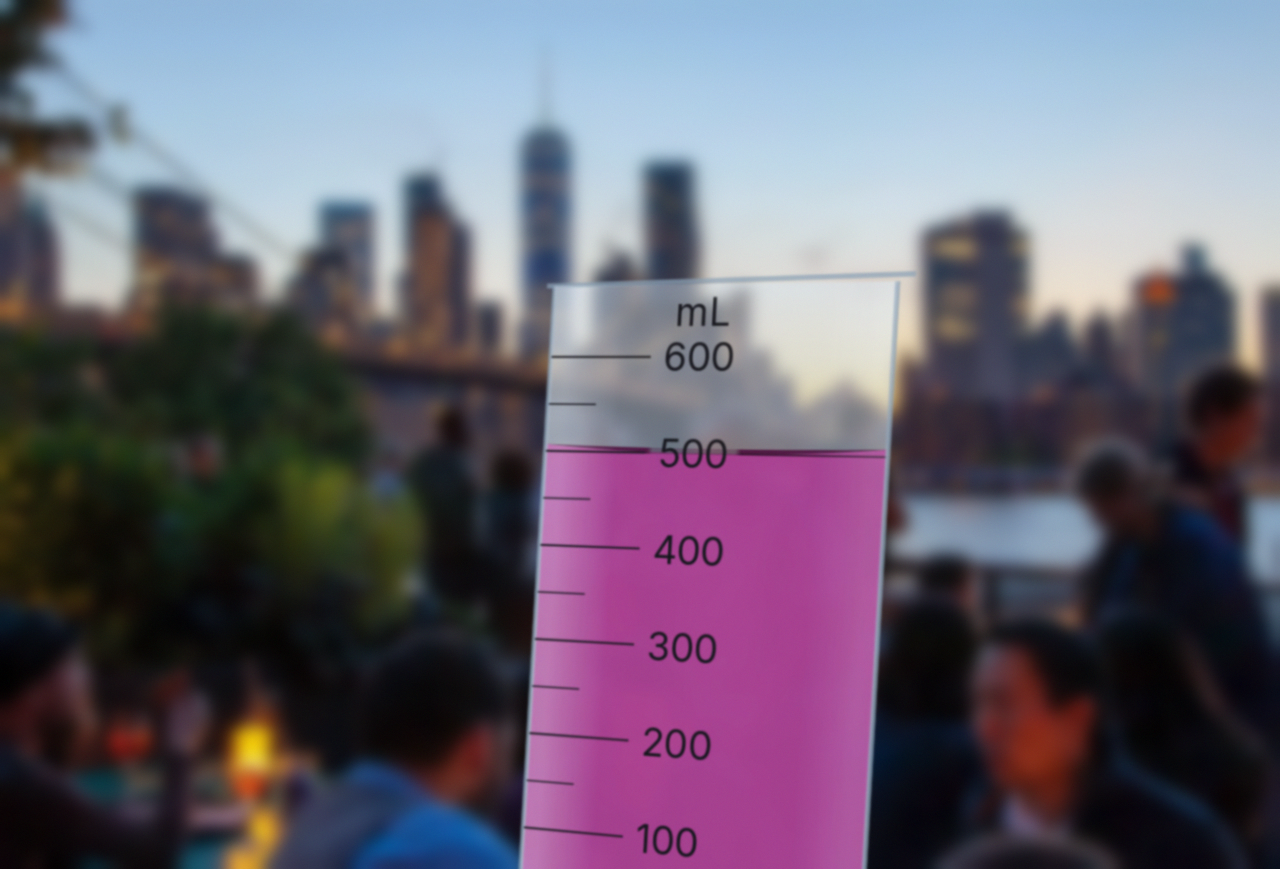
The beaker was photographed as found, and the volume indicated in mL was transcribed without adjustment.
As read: 500 mL
